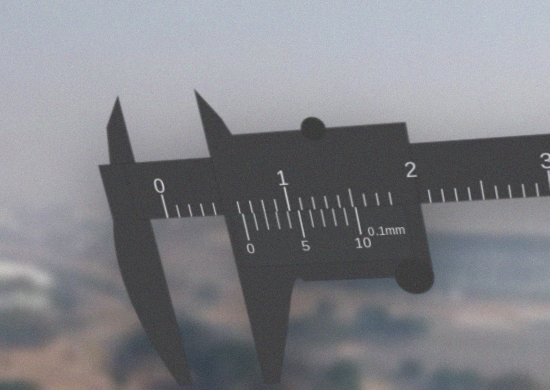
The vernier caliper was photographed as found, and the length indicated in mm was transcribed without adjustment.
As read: 6.2 mm
